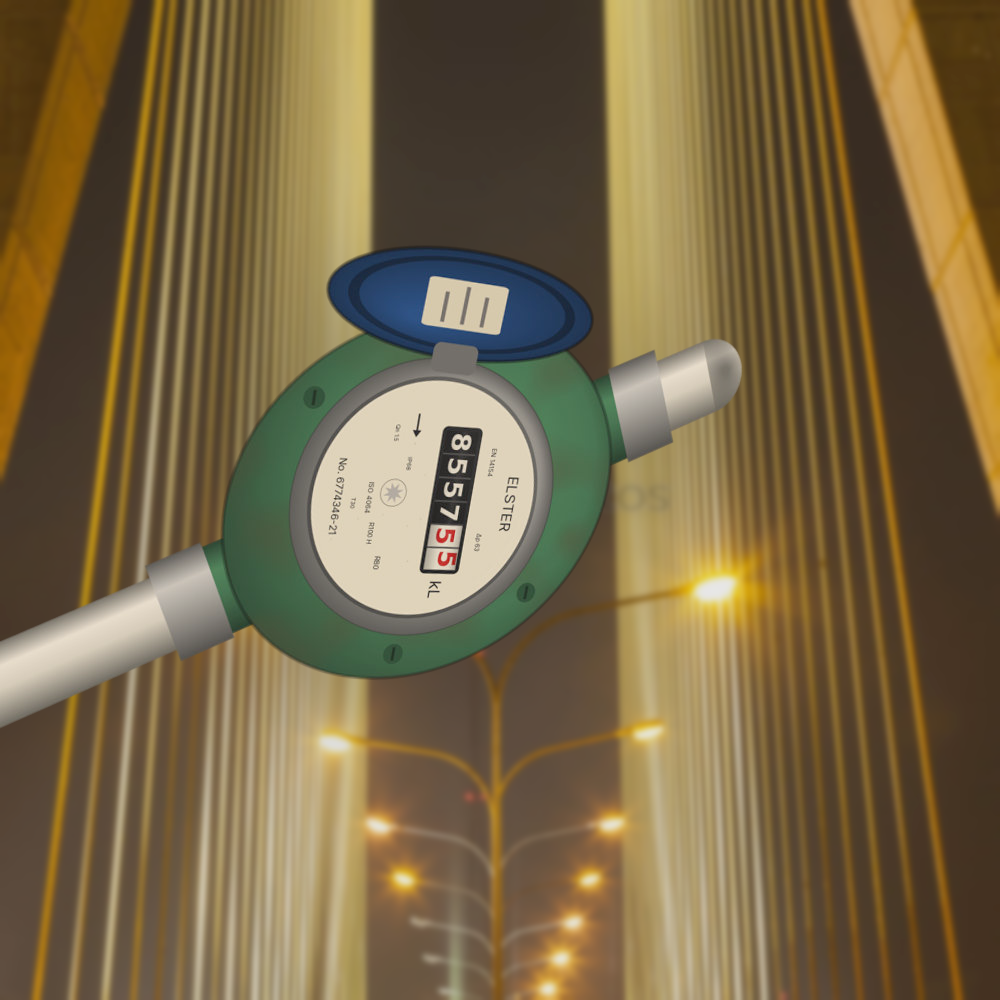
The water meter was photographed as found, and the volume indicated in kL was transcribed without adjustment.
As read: 8557.55 kL
